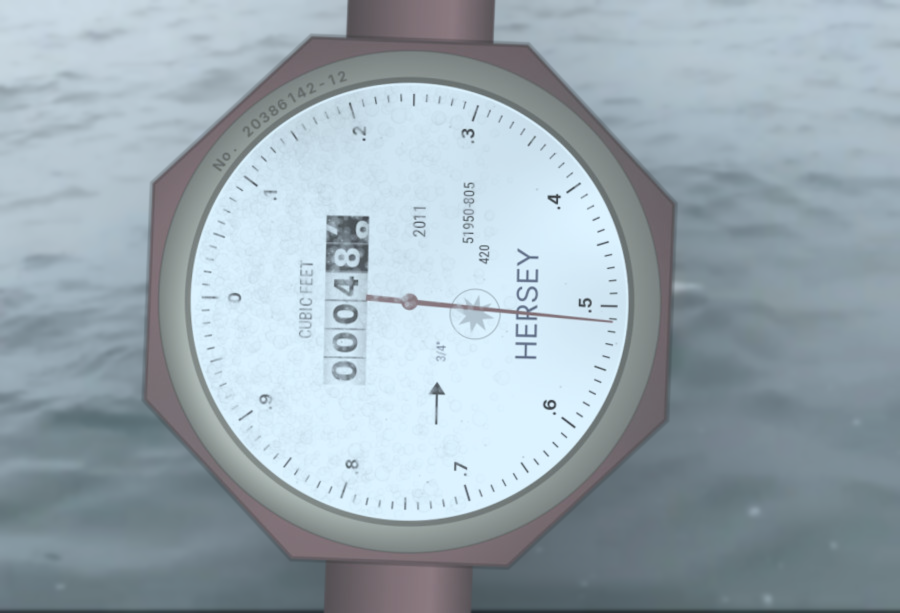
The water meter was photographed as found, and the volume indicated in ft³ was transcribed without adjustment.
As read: 487.51 ft³
